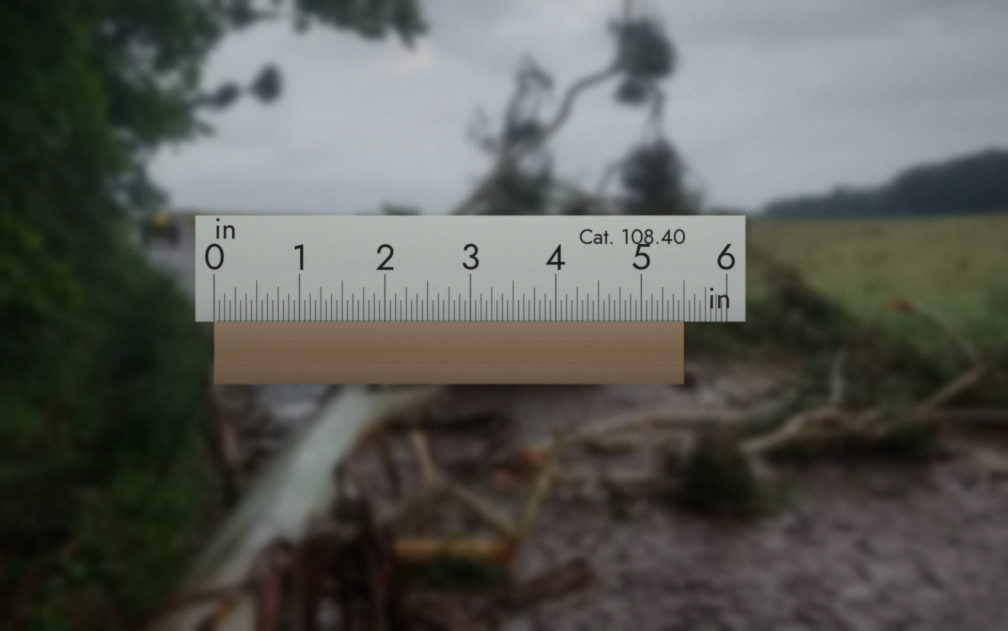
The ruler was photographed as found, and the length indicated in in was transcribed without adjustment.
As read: 5.5 in
